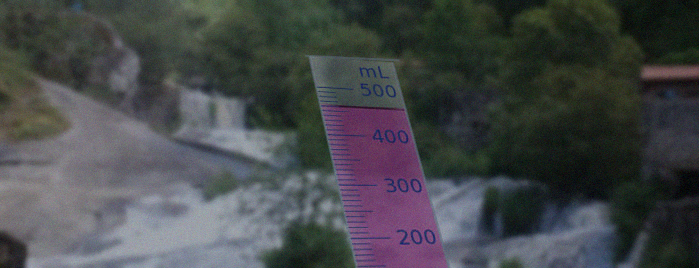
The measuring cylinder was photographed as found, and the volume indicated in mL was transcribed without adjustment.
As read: 460 mL
